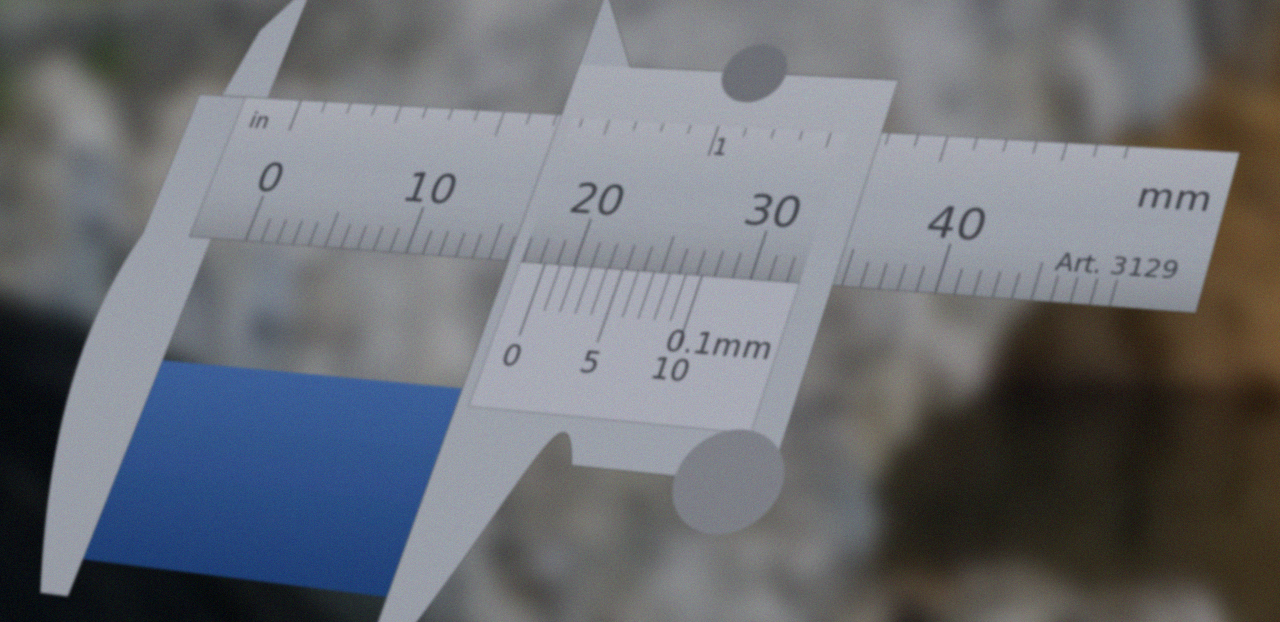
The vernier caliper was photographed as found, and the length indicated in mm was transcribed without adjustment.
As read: 18.3 mm
